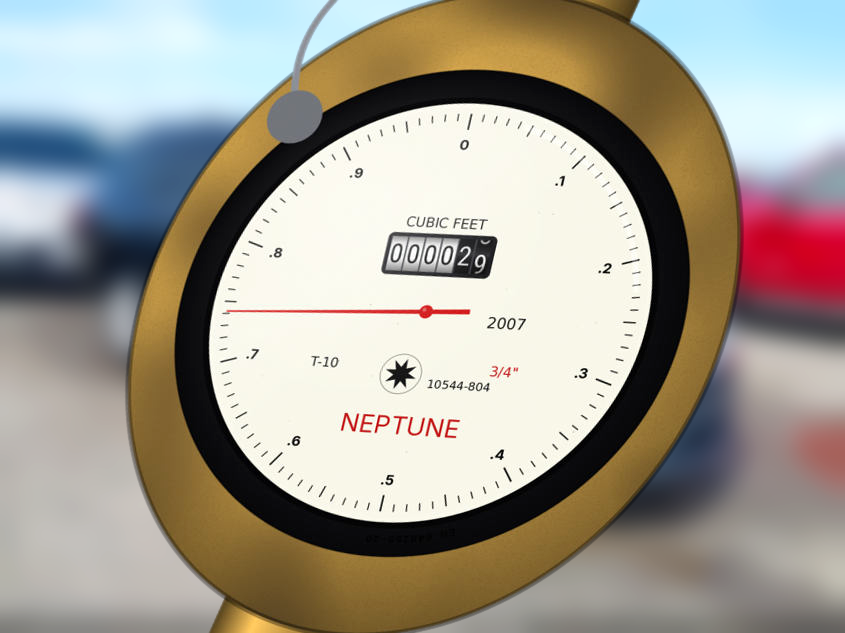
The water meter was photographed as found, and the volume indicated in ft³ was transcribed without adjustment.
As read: 28.74 ft³
